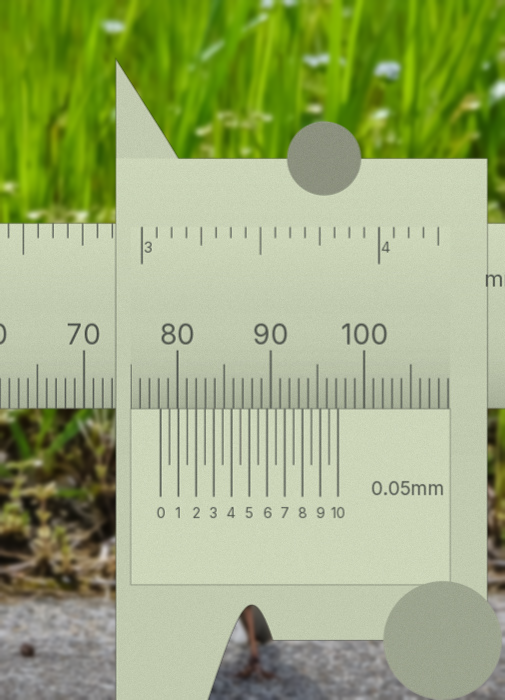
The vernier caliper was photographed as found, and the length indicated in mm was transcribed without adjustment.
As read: 78.2 mm
